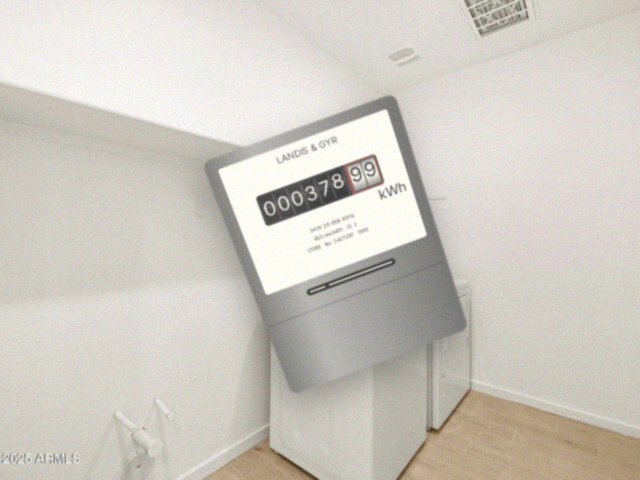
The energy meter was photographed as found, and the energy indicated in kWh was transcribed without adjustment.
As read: 378.99 kWh
